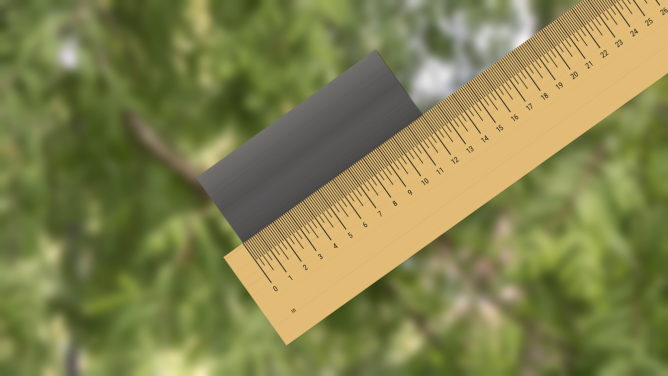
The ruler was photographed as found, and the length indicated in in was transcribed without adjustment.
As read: 12 in
